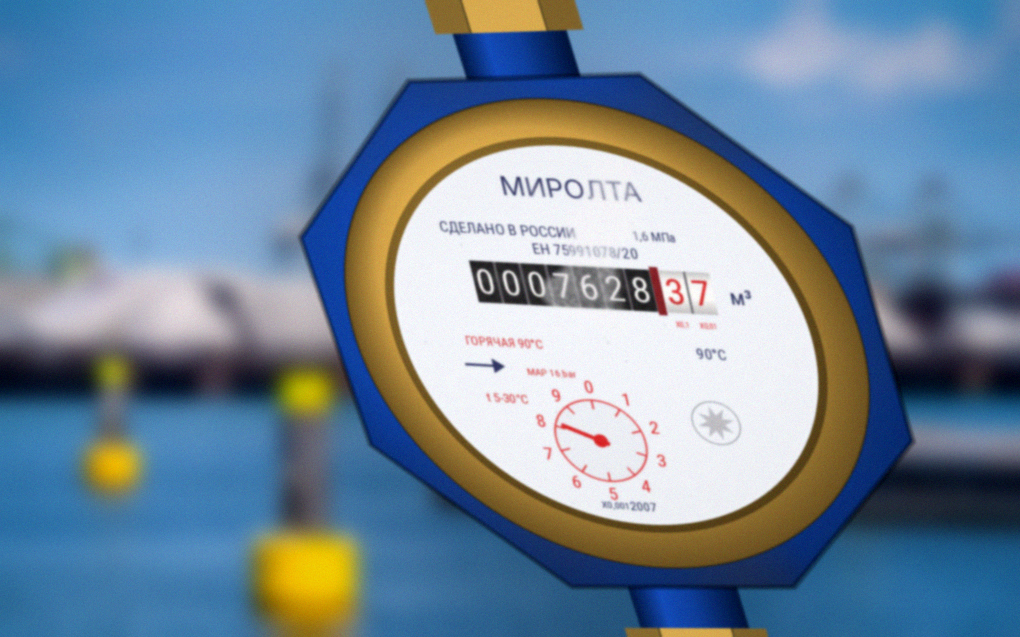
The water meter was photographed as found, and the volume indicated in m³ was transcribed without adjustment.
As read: 7628.378 m³
